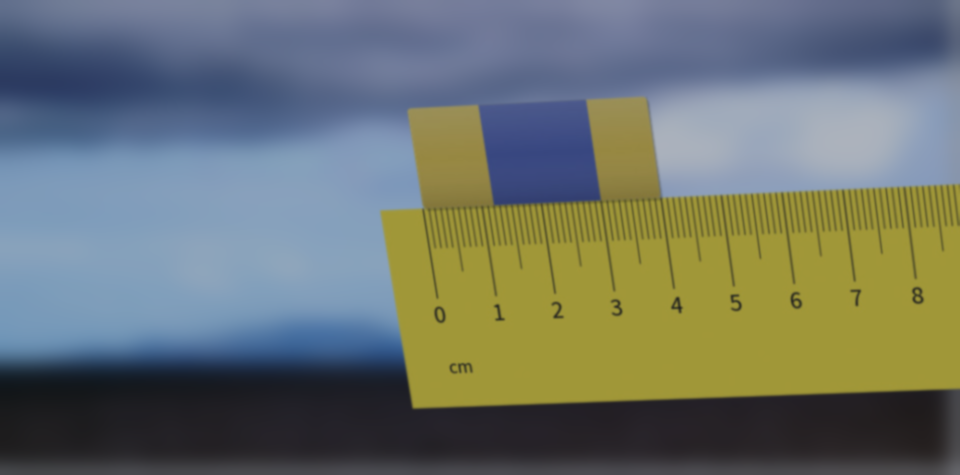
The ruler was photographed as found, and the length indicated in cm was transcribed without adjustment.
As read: 4 cm
